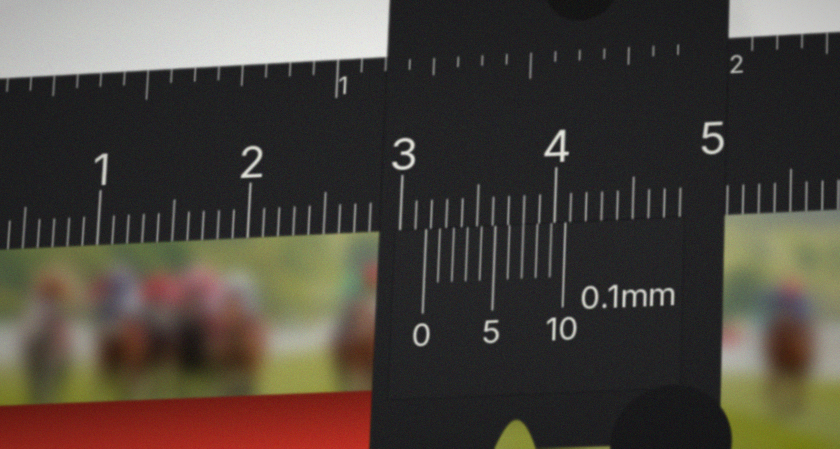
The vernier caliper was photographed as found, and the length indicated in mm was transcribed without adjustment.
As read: 31.7 mm
